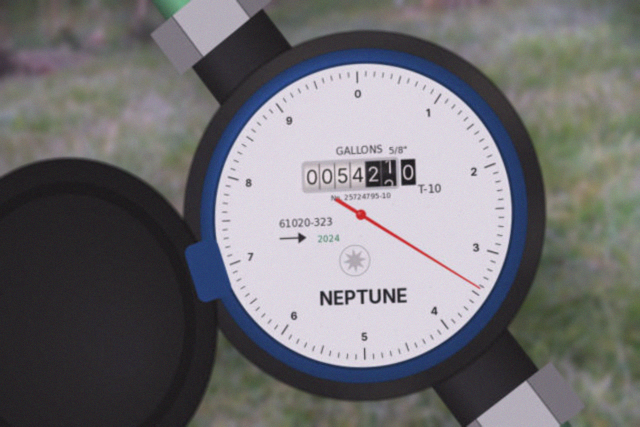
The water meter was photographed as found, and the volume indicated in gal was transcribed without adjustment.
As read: 54213.4 gal
